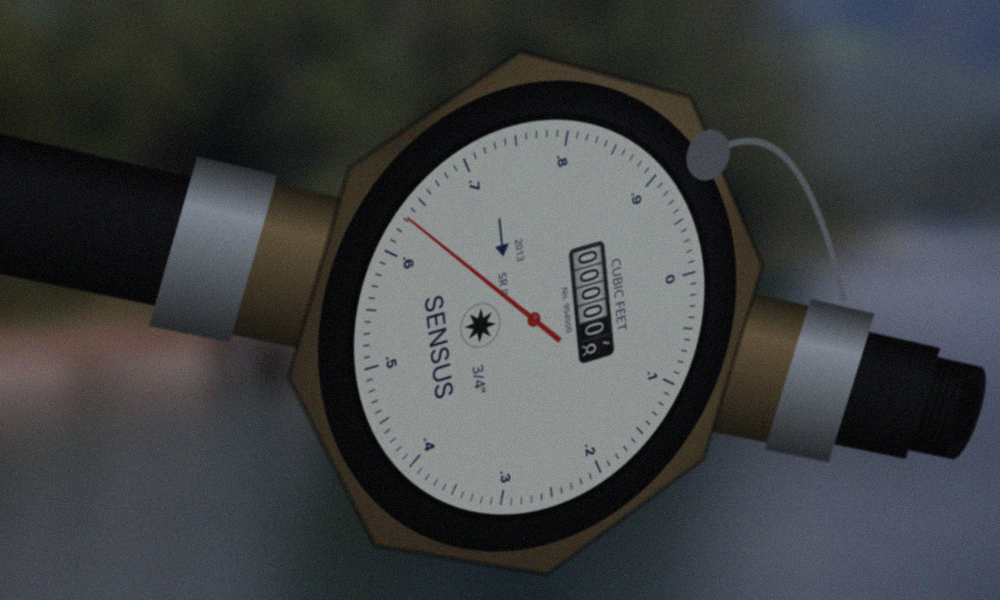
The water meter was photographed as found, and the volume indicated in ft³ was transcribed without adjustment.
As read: 7.63 ft³
